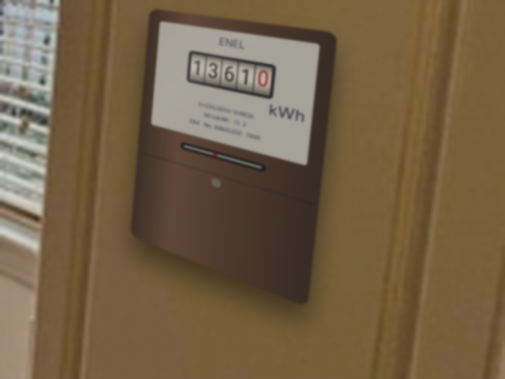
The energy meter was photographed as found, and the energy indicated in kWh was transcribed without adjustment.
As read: 1361.0 kWh
